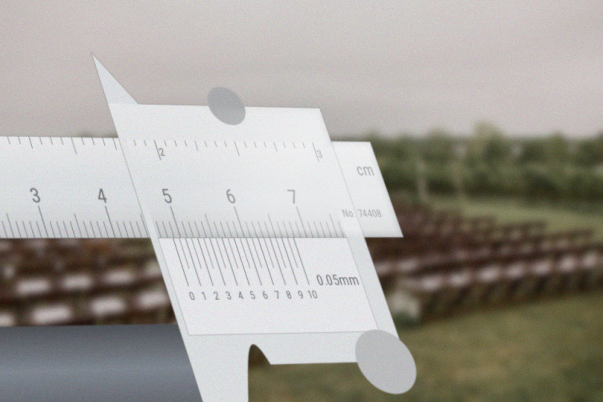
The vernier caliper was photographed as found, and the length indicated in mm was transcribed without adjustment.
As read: 48.8 mm
